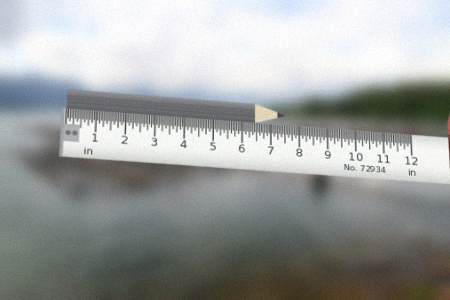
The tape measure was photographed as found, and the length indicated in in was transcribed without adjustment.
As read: 7.5 in
